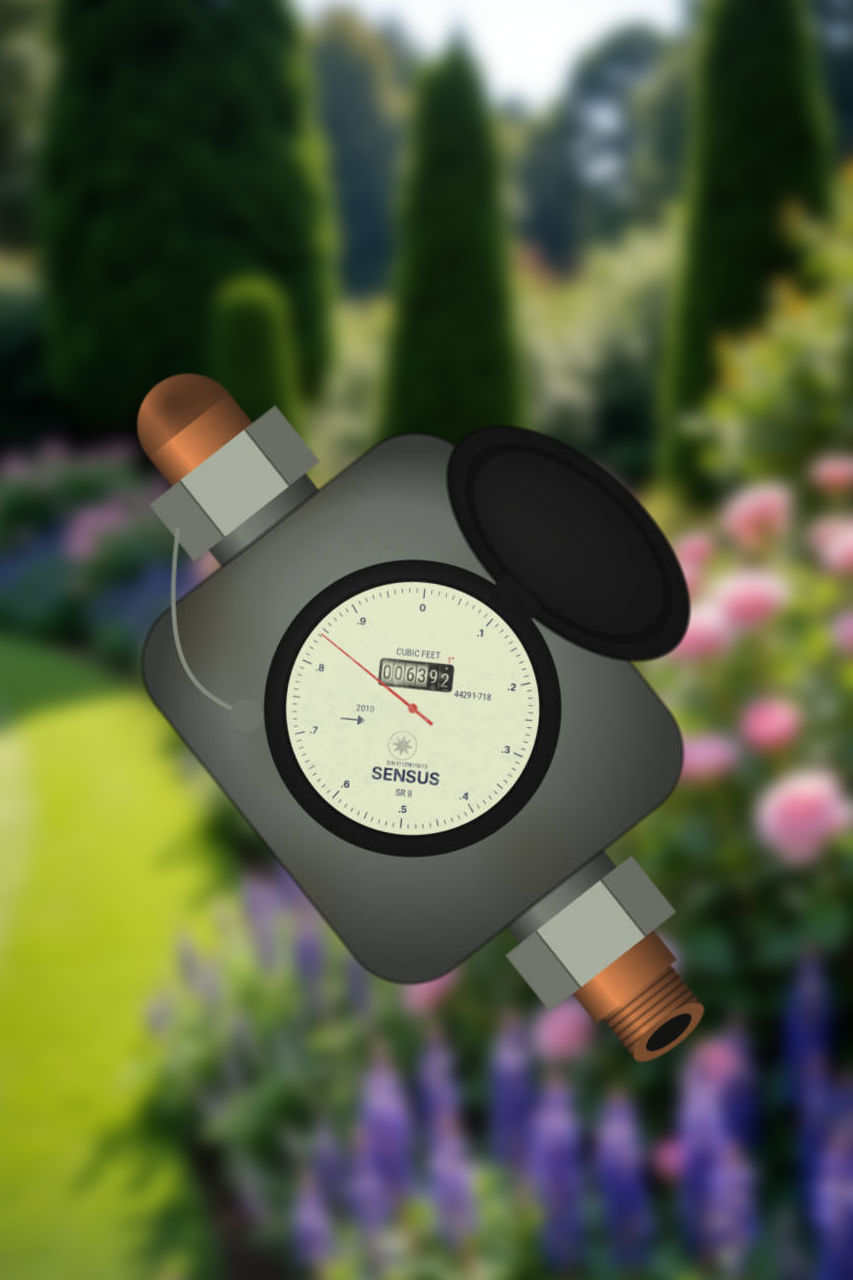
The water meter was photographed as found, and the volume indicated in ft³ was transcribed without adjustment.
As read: 6391.84 ft³
